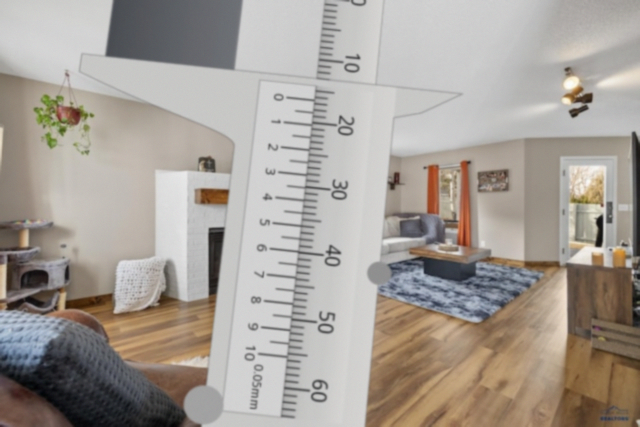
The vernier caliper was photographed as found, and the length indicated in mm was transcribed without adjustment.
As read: 16.5 mm
